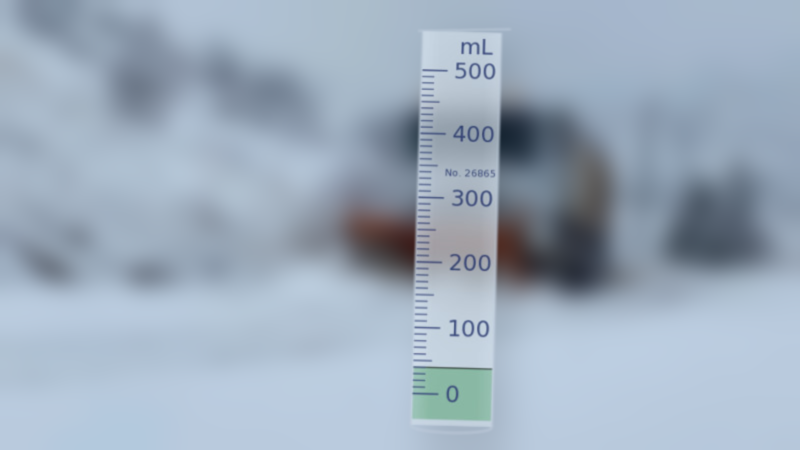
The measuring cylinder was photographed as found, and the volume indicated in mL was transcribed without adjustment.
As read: 40 mL
